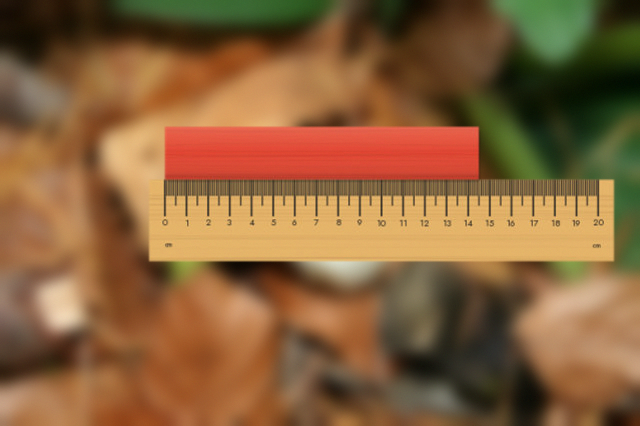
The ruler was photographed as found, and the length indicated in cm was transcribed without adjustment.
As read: 14.5 cm
